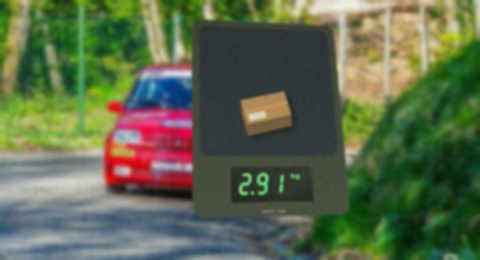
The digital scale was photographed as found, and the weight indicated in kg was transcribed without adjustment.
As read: 2.91 kg
